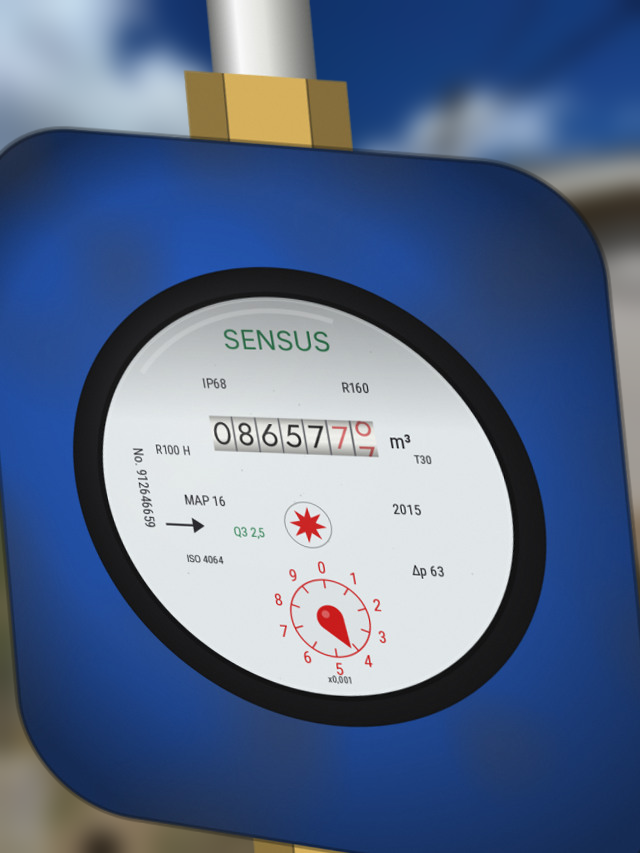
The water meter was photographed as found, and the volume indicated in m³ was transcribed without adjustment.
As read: 8657.764 m³
